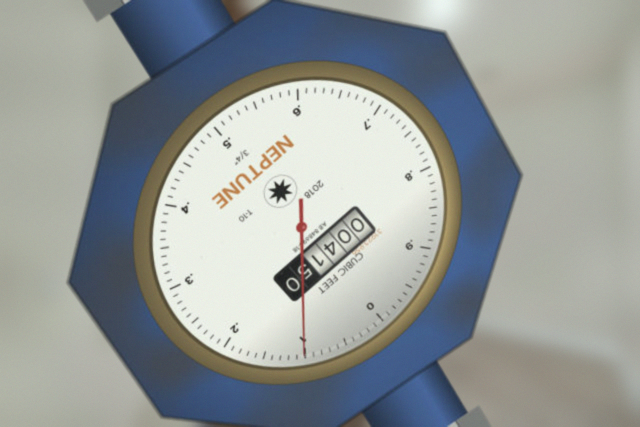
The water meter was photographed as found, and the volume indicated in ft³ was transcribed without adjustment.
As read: 4150.10 ft³
